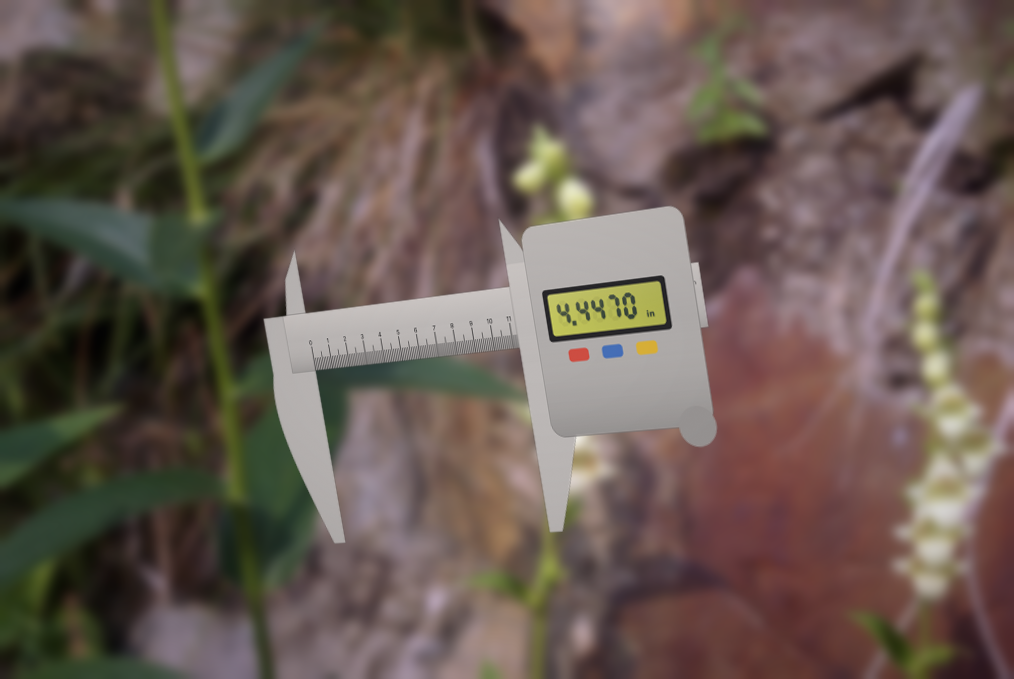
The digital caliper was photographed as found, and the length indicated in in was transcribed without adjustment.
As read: 4.4470 in
